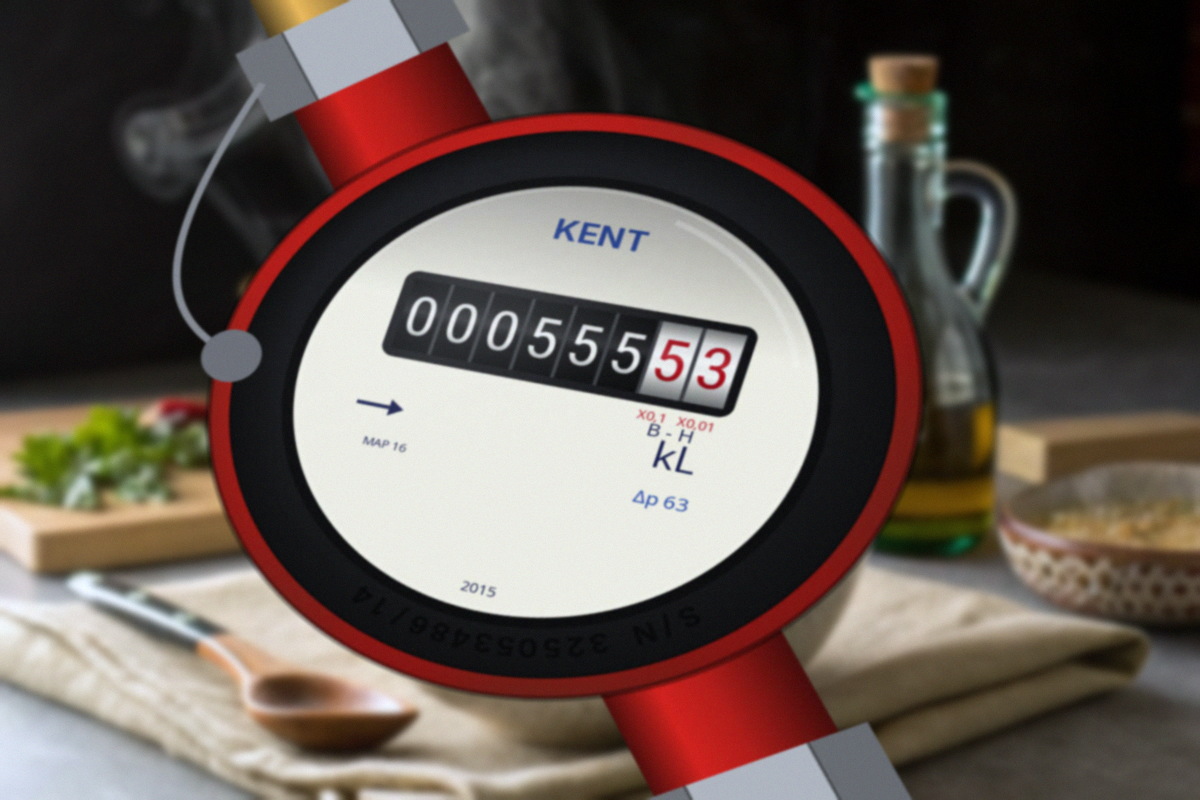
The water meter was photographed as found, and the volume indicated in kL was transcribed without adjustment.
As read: 555.53 kL
